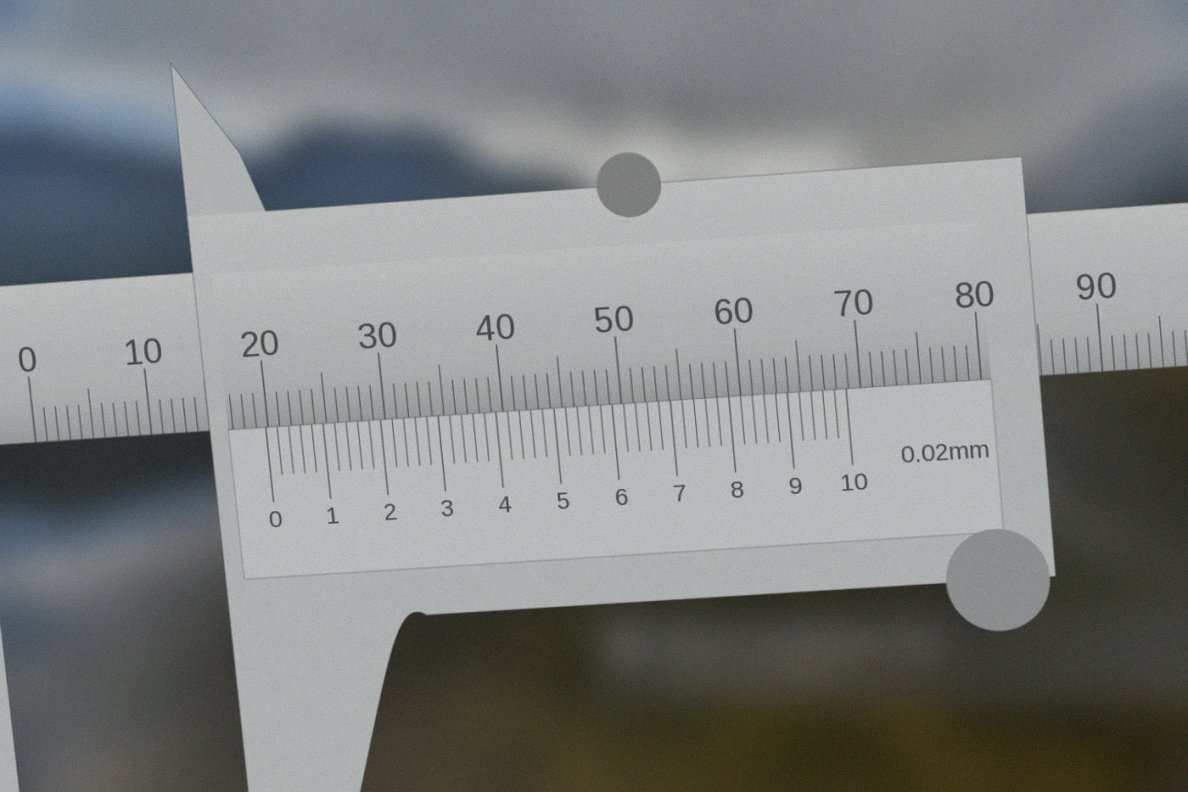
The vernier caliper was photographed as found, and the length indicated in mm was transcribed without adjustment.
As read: 19.8 mm
